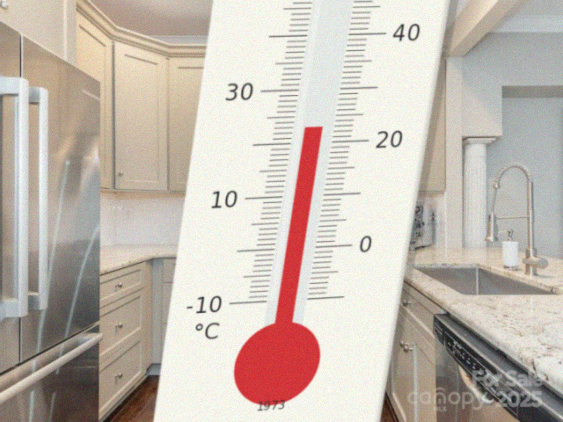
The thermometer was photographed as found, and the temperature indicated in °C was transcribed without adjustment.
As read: 23 °C
